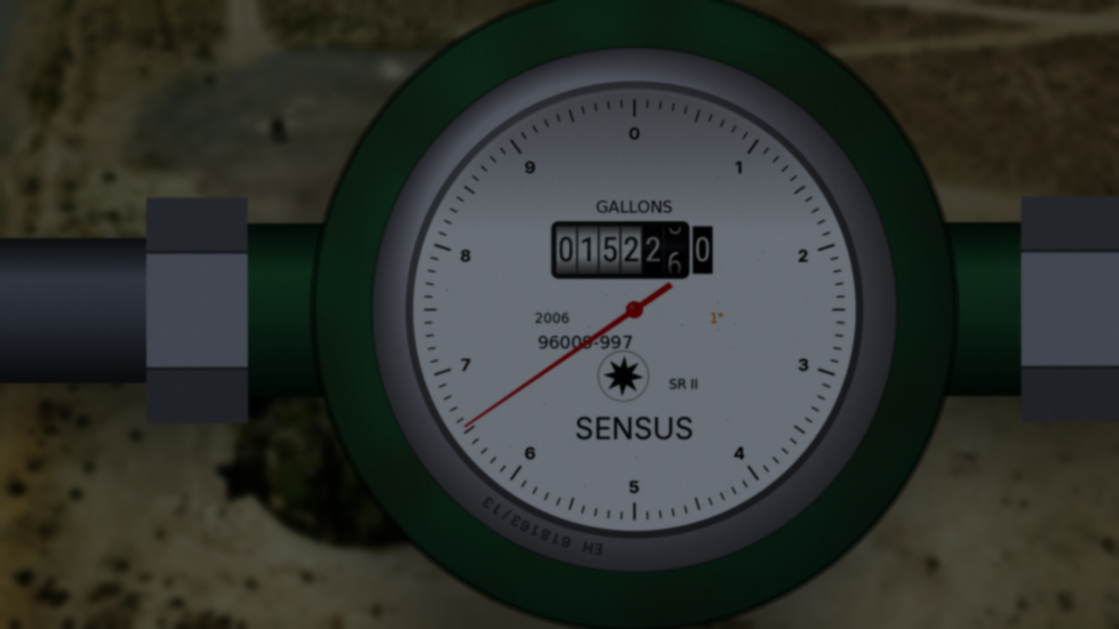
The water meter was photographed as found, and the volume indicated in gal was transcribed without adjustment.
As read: 152256.5 gal
